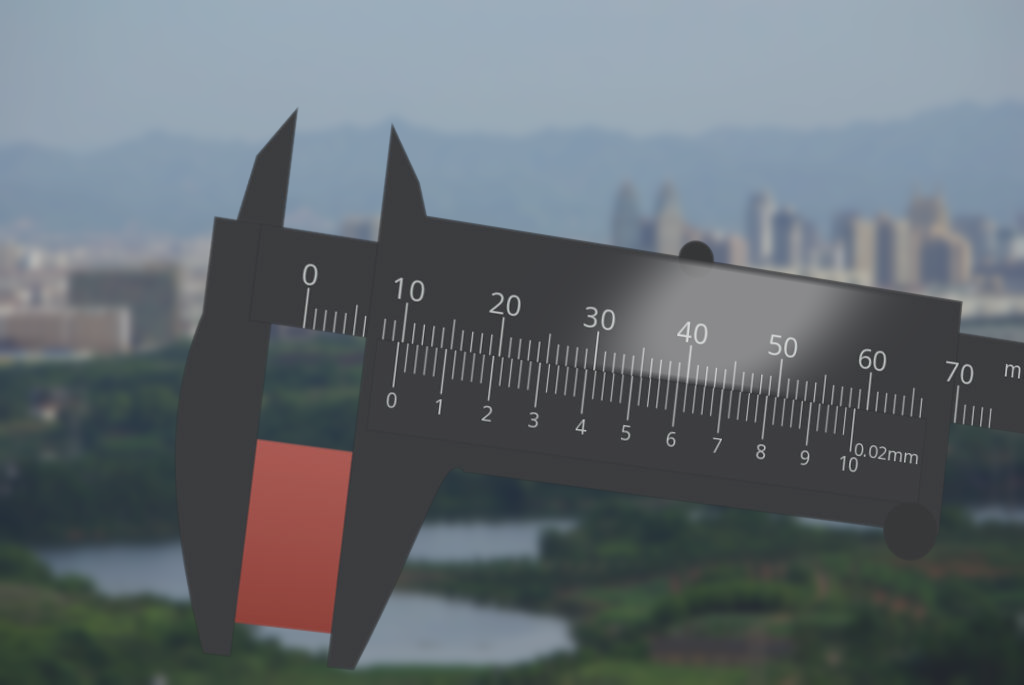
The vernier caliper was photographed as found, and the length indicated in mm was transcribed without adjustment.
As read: 9.6 mm
